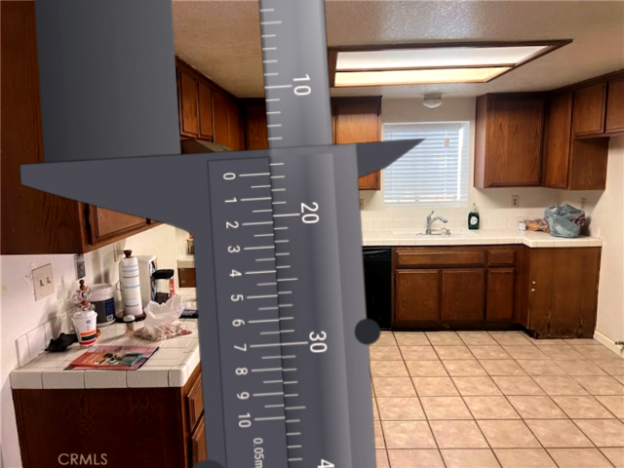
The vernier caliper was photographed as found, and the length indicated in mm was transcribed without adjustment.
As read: 16.7 mm
